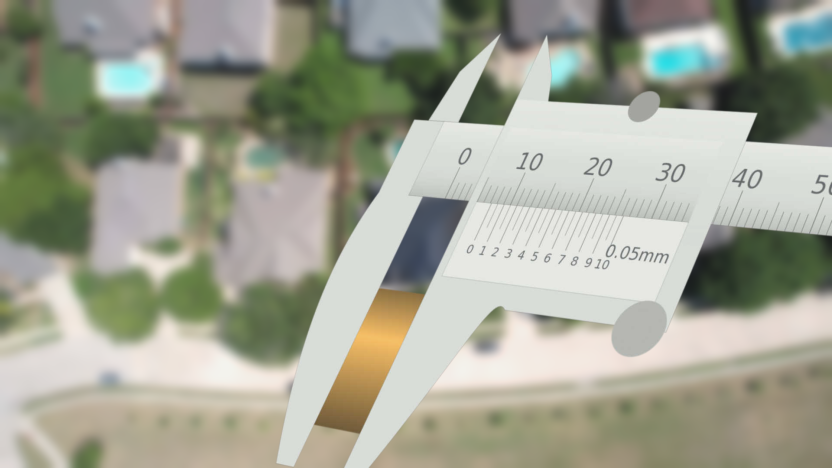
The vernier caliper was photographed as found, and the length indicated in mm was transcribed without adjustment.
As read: 7.2 mm
